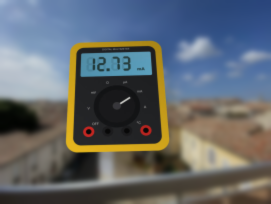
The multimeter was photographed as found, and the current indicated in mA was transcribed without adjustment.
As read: 12.73 mA
